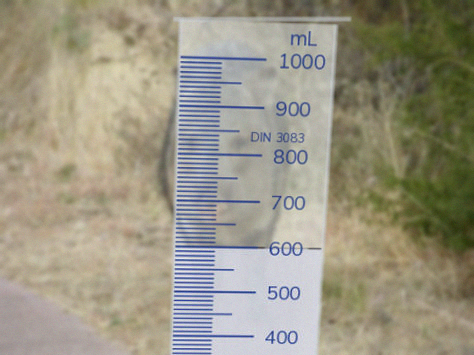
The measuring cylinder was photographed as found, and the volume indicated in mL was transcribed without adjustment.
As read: 600 mL
